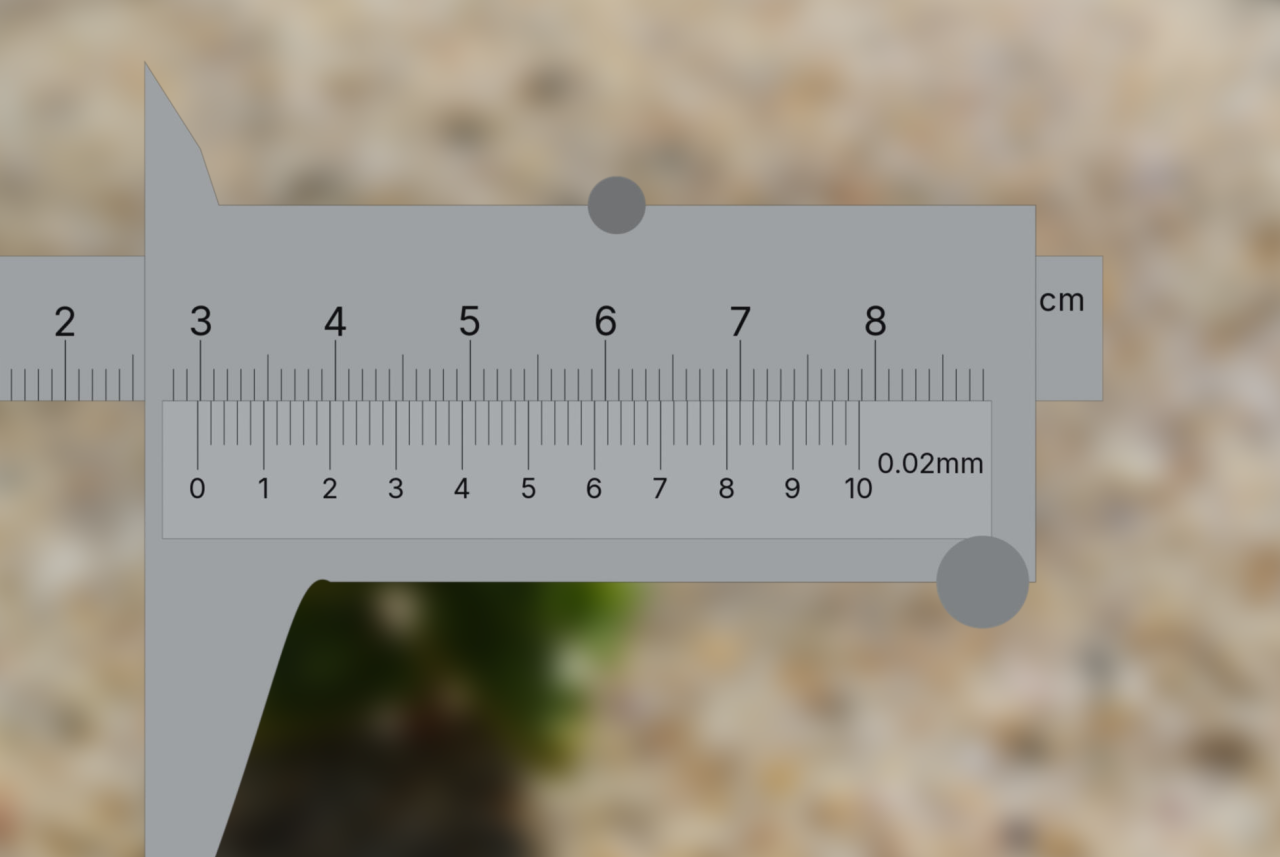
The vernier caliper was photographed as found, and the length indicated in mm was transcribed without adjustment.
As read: 29.8 mm
